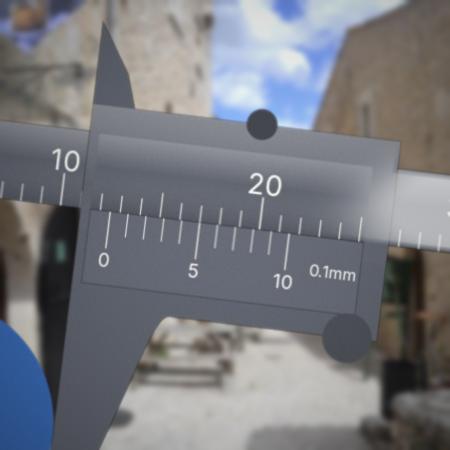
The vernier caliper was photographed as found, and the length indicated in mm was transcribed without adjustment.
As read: 12.5 mm
